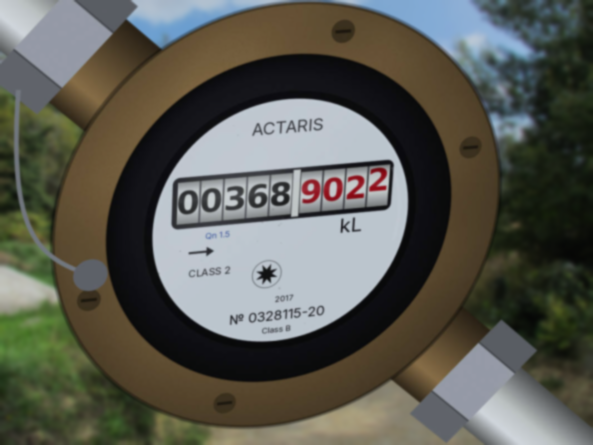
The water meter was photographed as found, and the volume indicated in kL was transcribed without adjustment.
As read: 368.9022 kL
